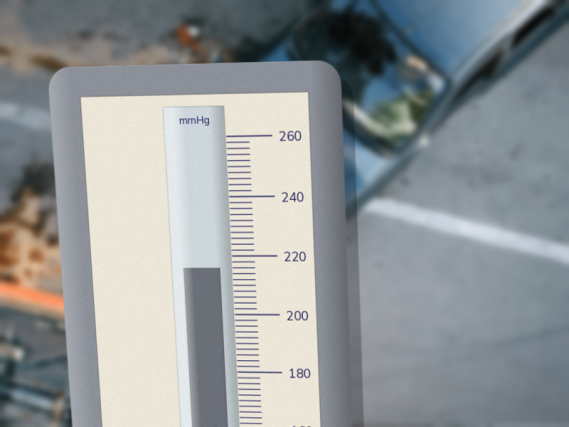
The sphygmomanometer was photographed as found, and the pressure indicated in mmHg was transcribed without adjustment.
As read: 216 mmHg
